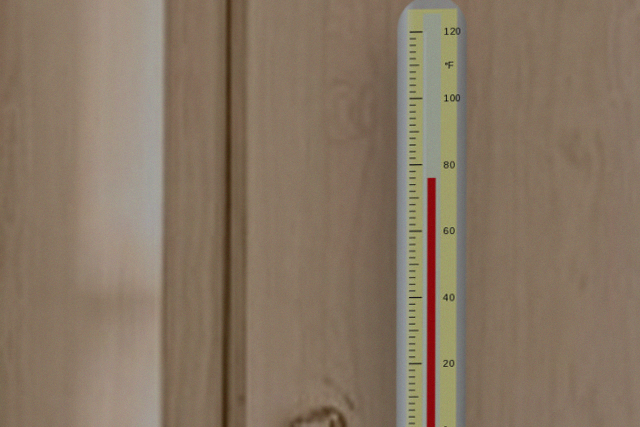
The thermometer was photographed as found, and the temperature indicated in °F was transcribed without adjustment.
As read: 76 °F
